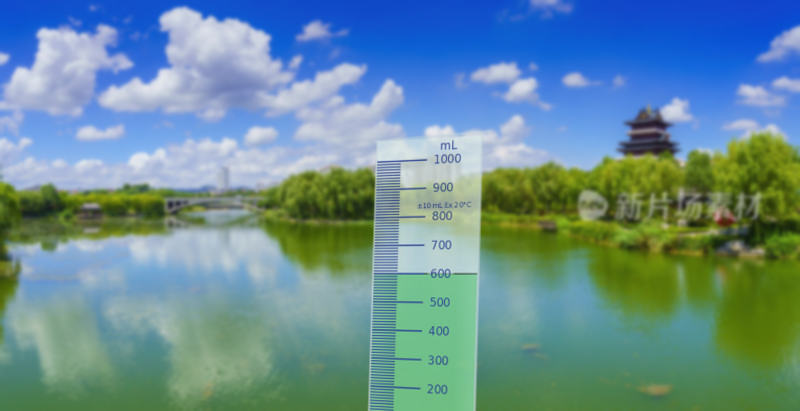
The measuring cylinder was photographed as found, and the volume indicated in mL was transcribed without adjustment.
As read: 600 mL
